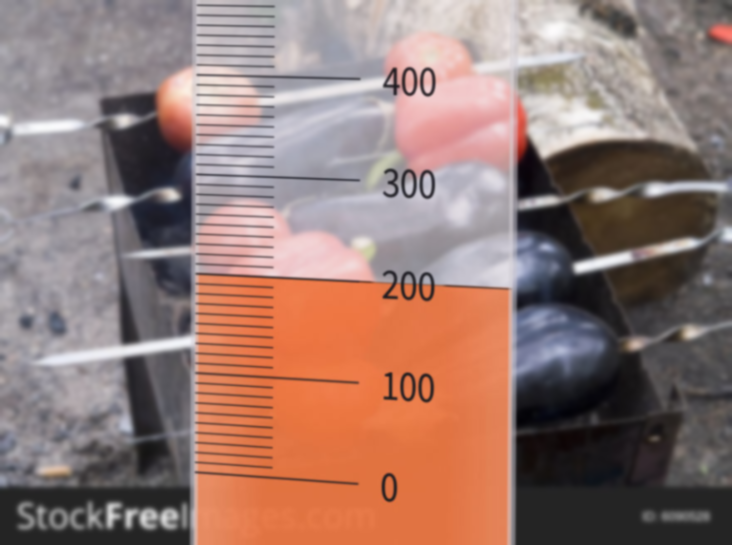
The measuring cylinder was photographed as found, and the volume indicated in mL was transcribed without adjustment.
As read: 200 mL
